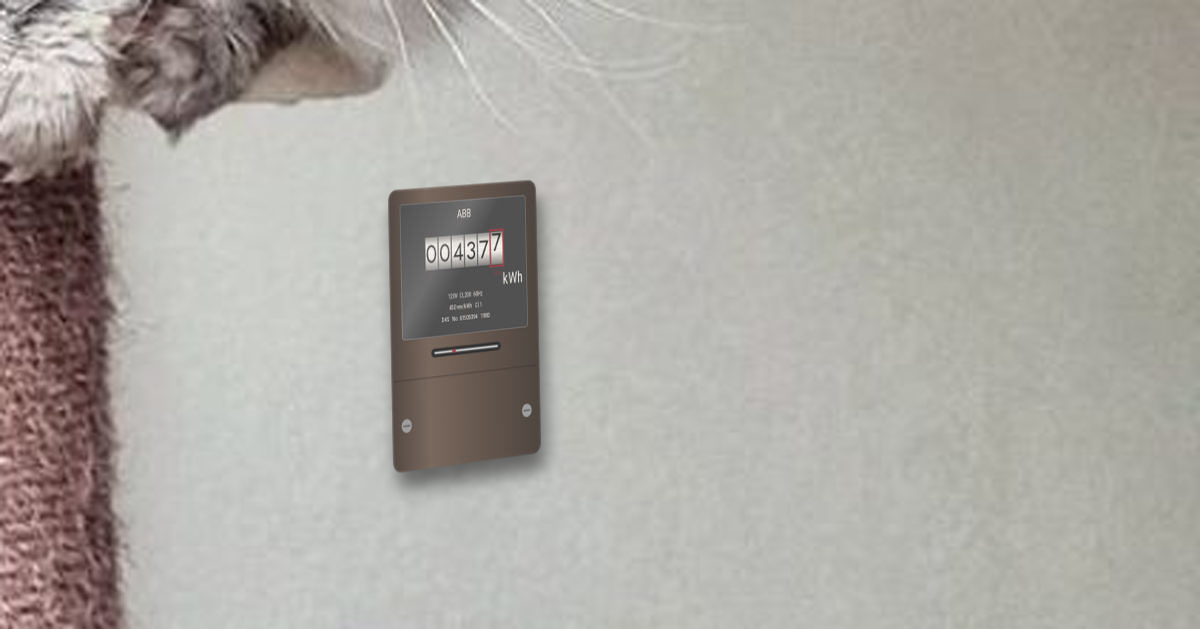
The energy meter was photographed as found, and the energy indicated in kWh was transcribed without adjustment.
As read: 437.7 kWh
